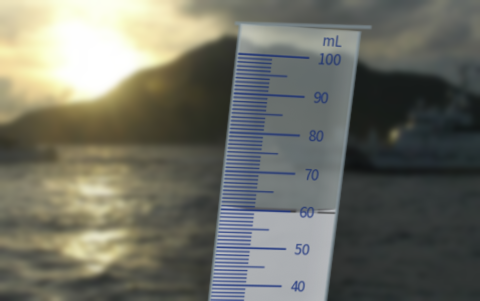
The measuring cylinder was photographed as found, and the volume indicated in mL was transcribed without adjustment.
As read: 60 mL
